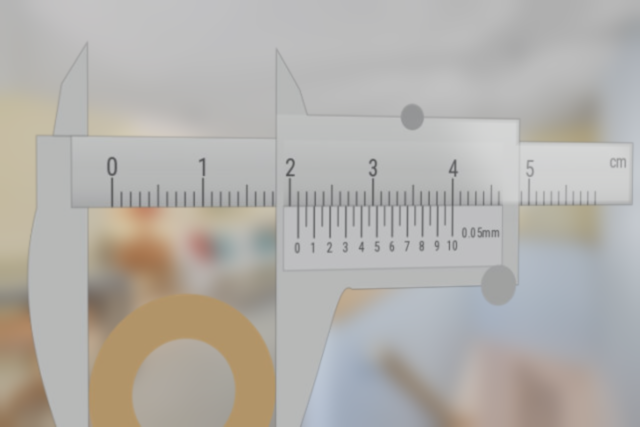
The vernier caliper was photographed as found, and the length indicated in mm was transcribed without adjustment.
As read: 21.0 mm
